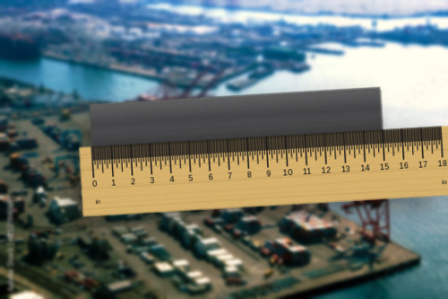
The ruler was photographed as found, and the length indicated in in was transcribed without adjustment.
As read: 15 in
